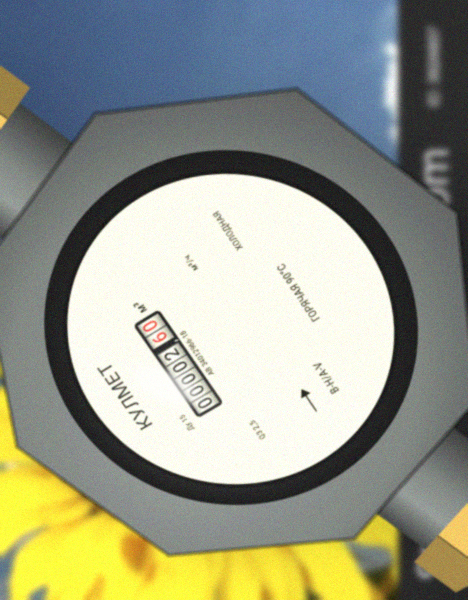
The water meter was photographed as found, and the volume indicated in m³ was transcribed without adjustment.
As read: 2.60 m³
